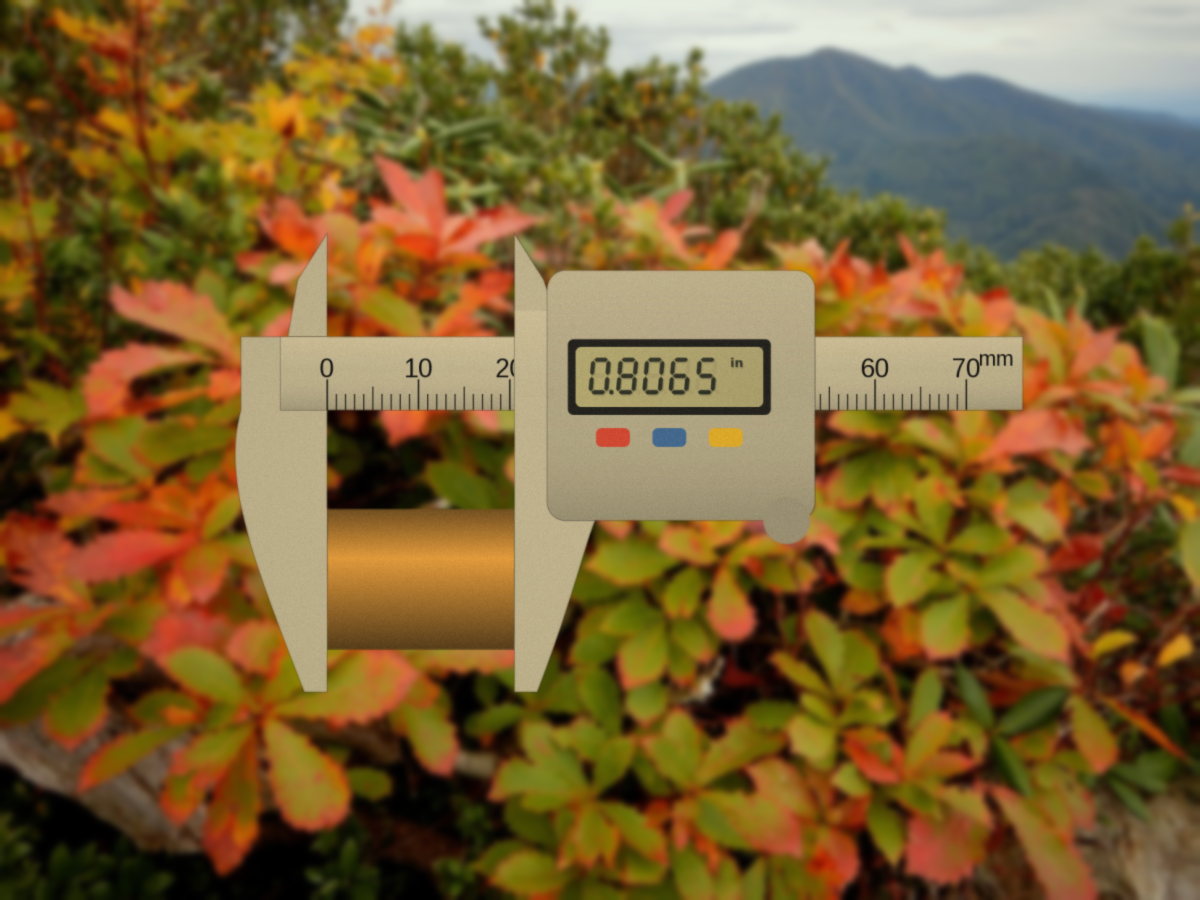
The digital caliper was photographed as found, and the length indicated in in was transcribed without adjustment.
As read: 0.8065 in
